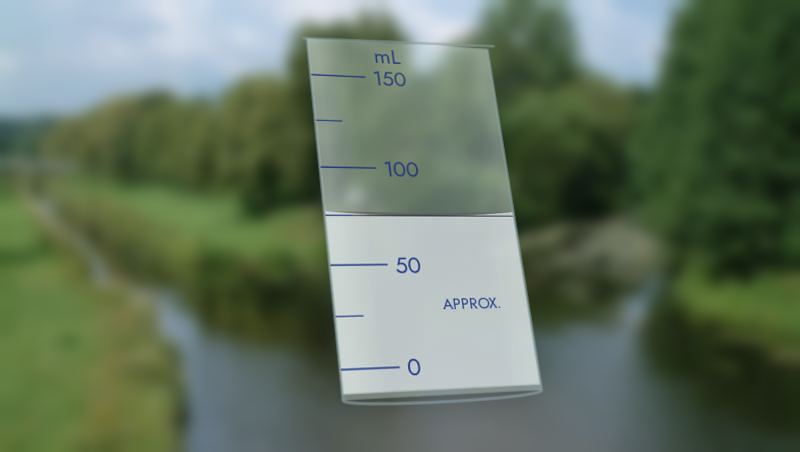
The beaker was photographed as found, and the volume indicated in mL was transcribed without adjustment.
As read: 75 mL
